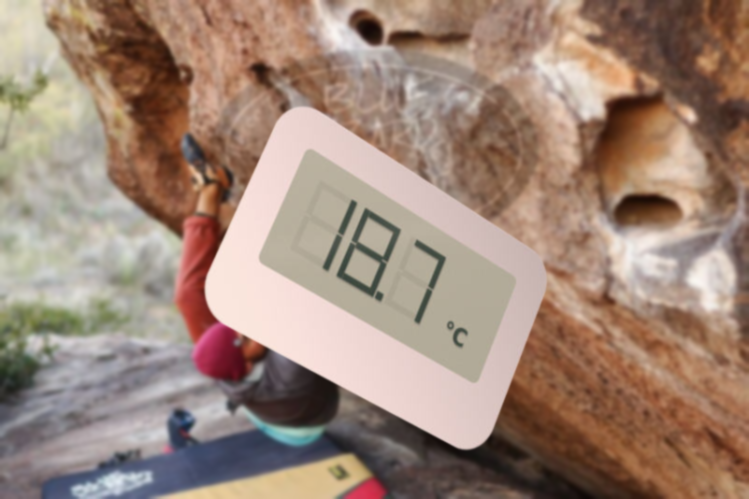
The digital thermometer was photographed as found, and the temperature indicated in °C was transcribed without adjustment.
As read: 18.7 °C
